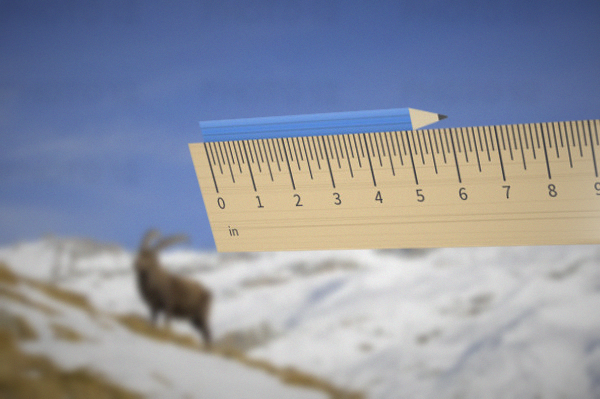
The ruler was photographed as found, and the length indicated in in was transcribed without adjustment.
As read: 6 in
